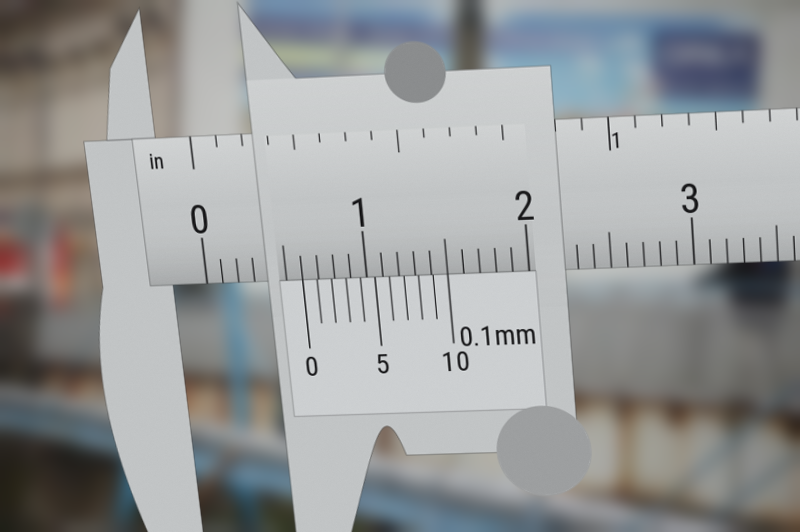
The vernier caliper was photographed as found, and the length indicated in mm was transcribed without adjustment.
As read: 6.0 mm
